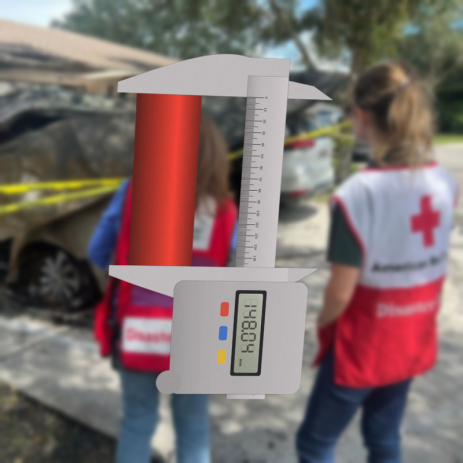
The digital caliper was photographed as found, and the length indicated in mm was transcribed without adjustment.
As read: 148.04 mm
